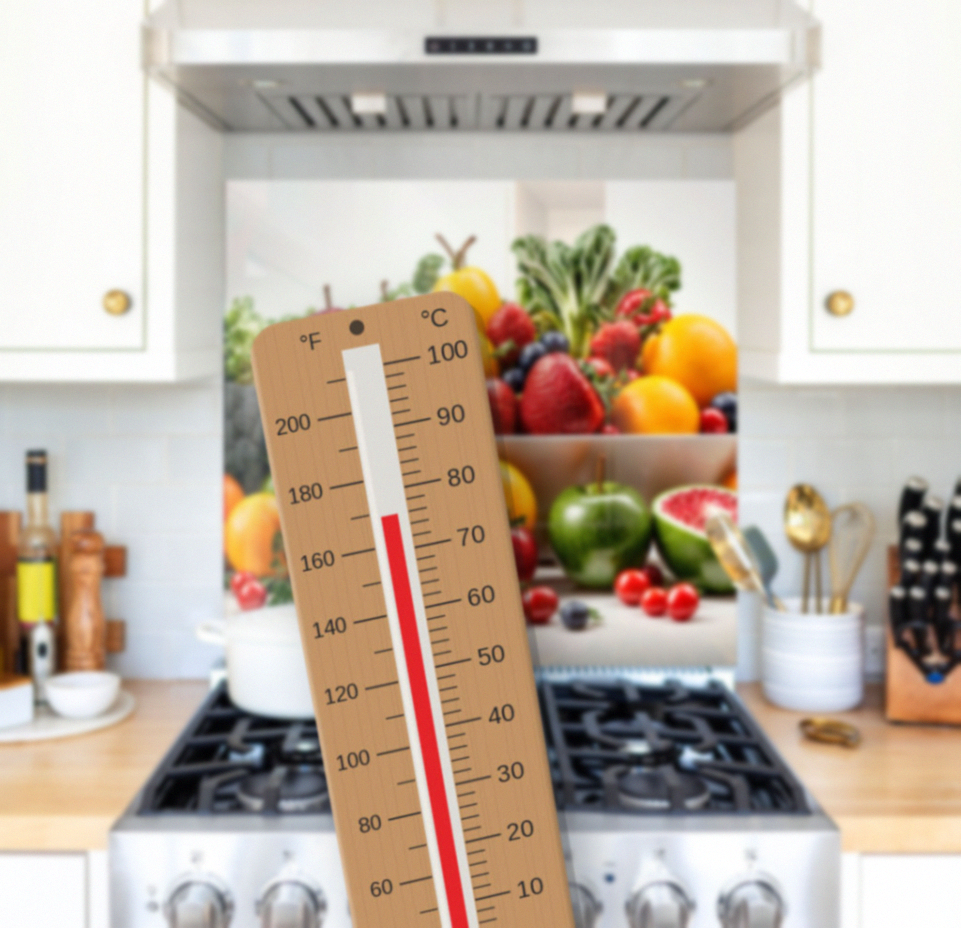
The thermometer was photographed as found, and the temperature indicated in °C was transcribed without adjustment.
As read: 76 °C
